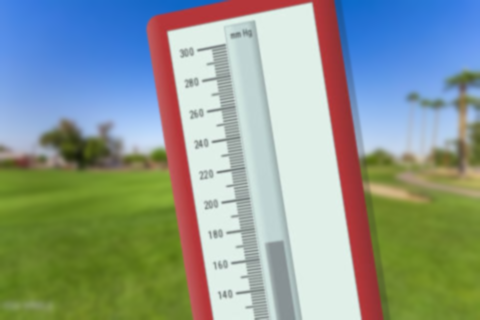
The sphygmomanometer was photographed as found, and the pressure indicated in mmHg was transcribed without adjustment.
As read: 170 mmHg
